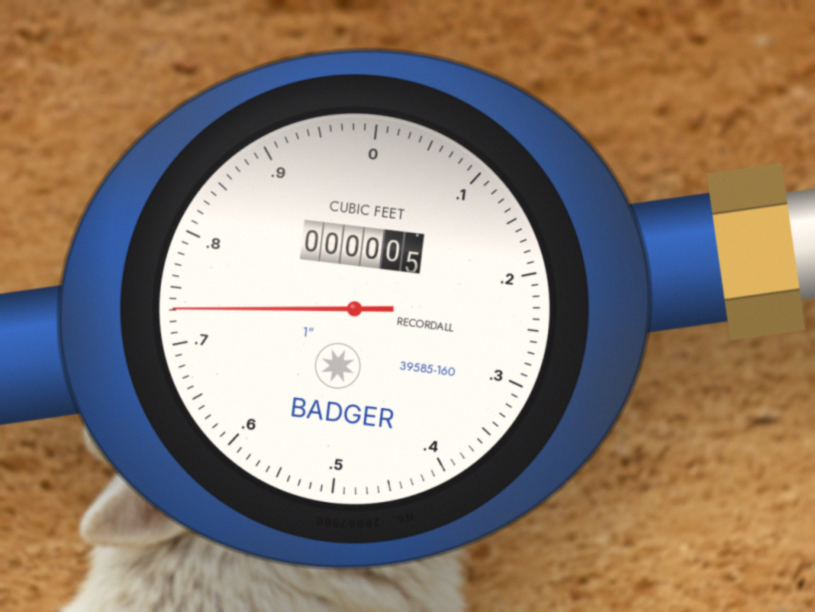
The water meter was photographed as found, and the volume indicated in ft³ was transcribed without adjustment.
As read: 4.73 ft³
